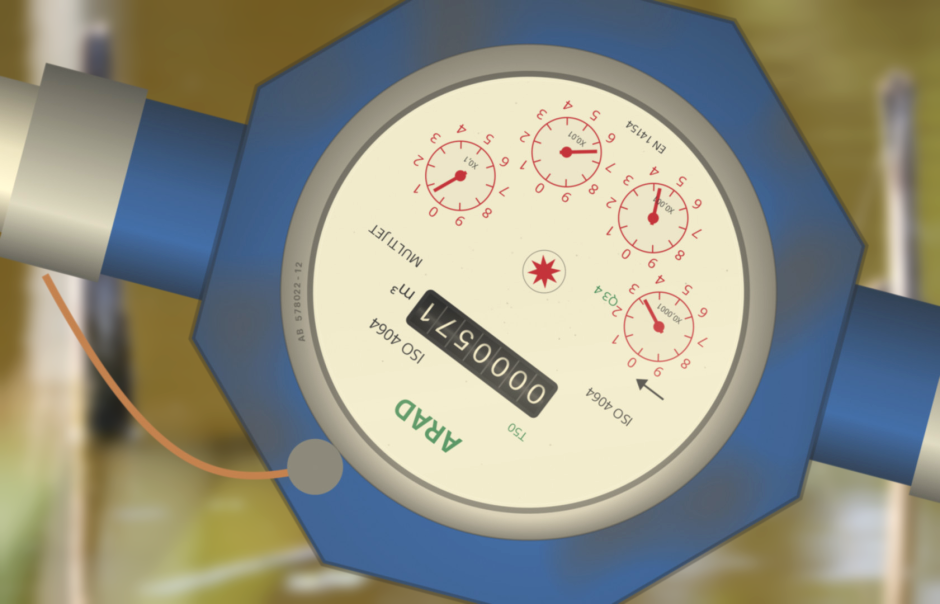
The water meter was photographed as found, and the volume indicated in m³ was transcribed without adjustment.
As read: 571.0643 m³
